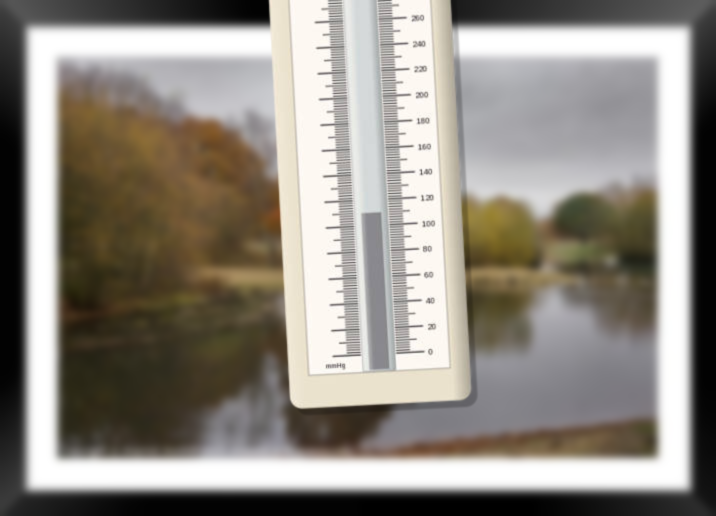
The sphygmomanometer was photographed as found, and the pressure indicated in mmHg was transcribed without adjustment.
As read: 110 mmHg
